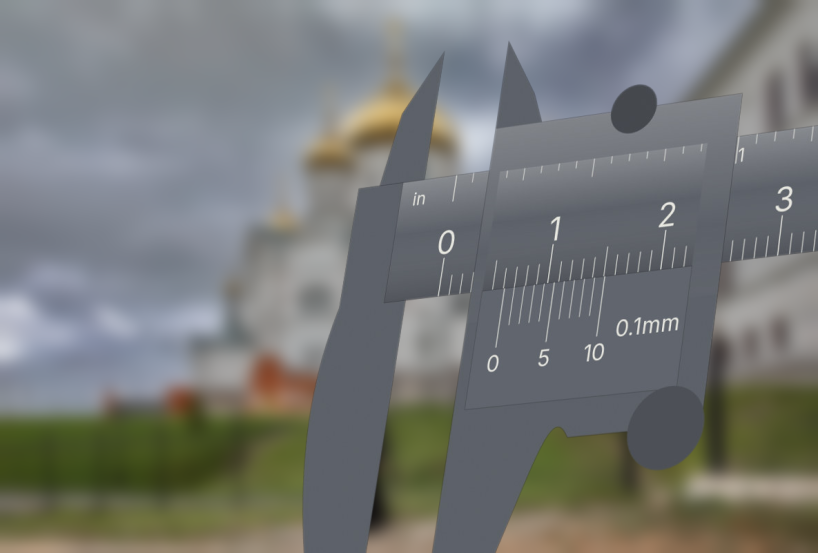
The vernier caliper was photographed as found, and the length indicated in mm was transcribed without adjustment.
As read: 6.1 mm
